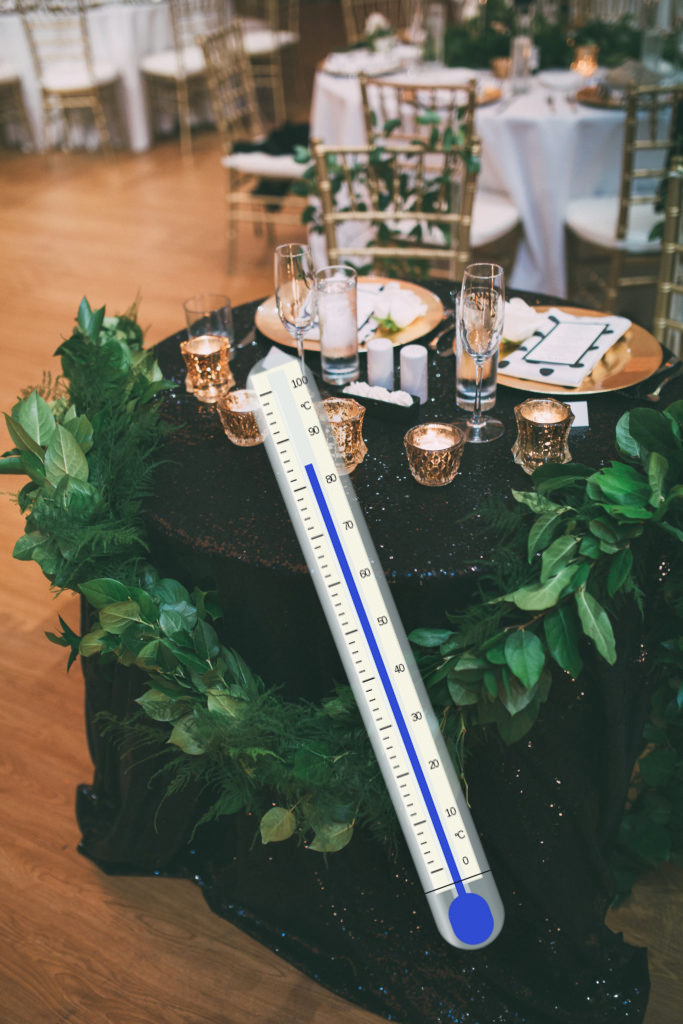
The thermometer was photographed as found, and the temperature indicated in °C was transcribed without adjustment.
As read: 84 °C
